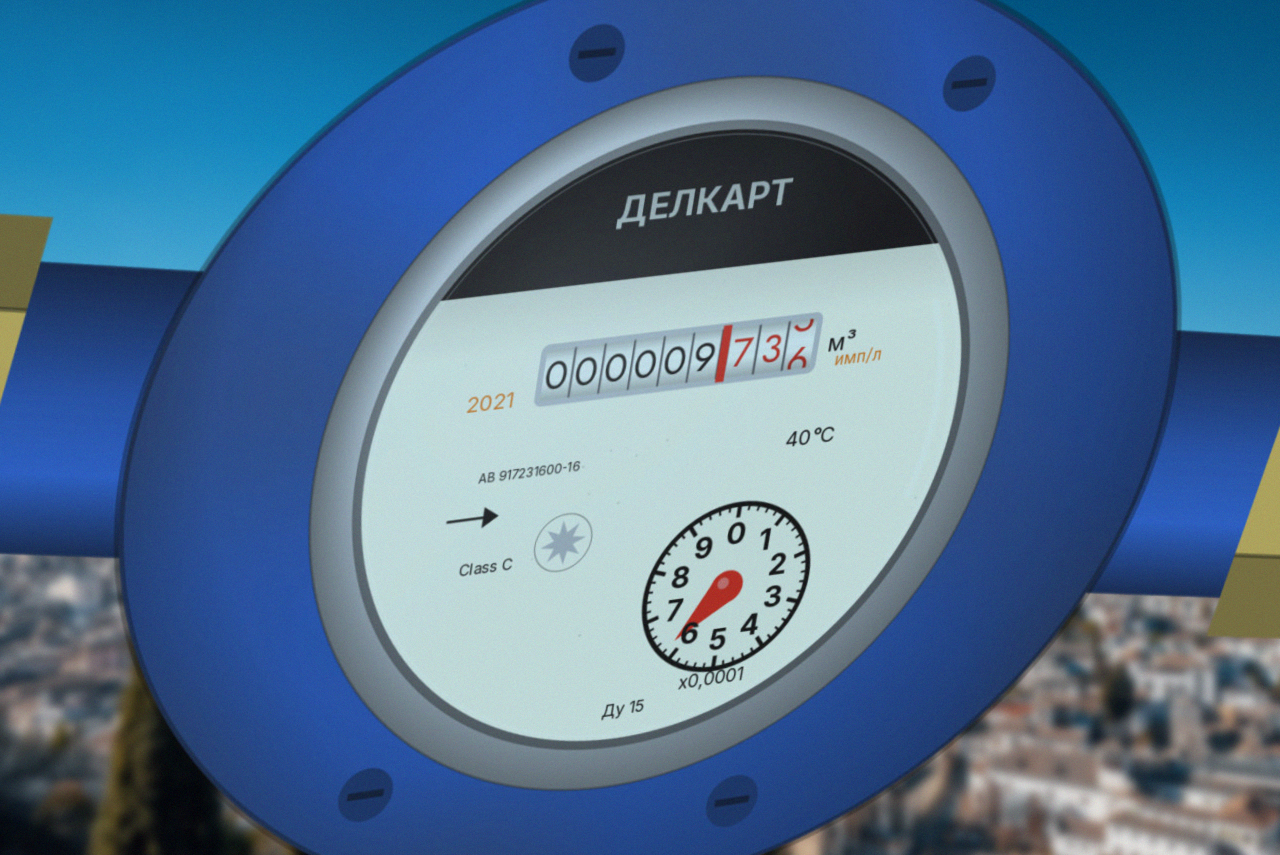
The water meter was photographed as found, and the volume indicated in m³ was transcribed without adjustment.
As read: 9.7356 m³
